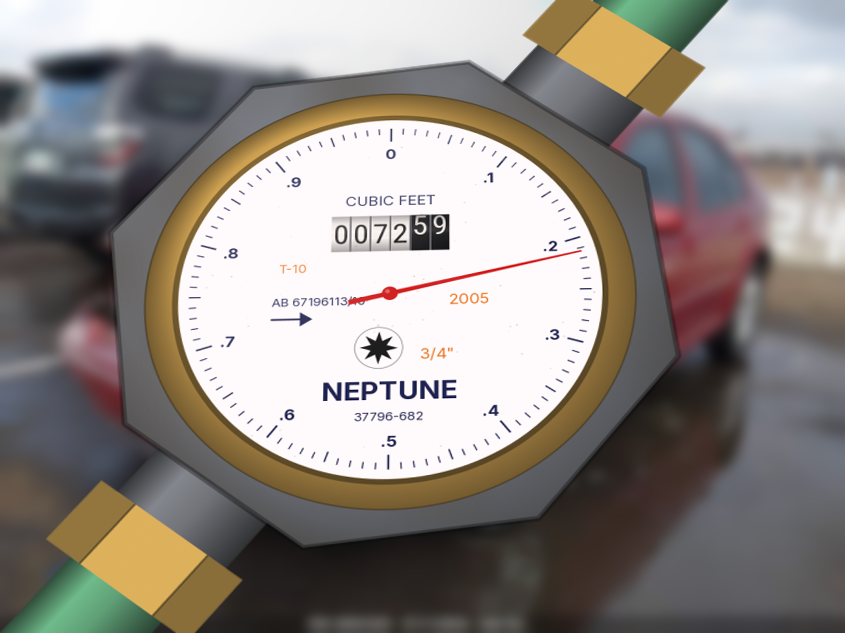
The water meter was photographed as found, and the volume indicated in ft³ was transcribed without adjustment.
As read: 7259.21 ft³
